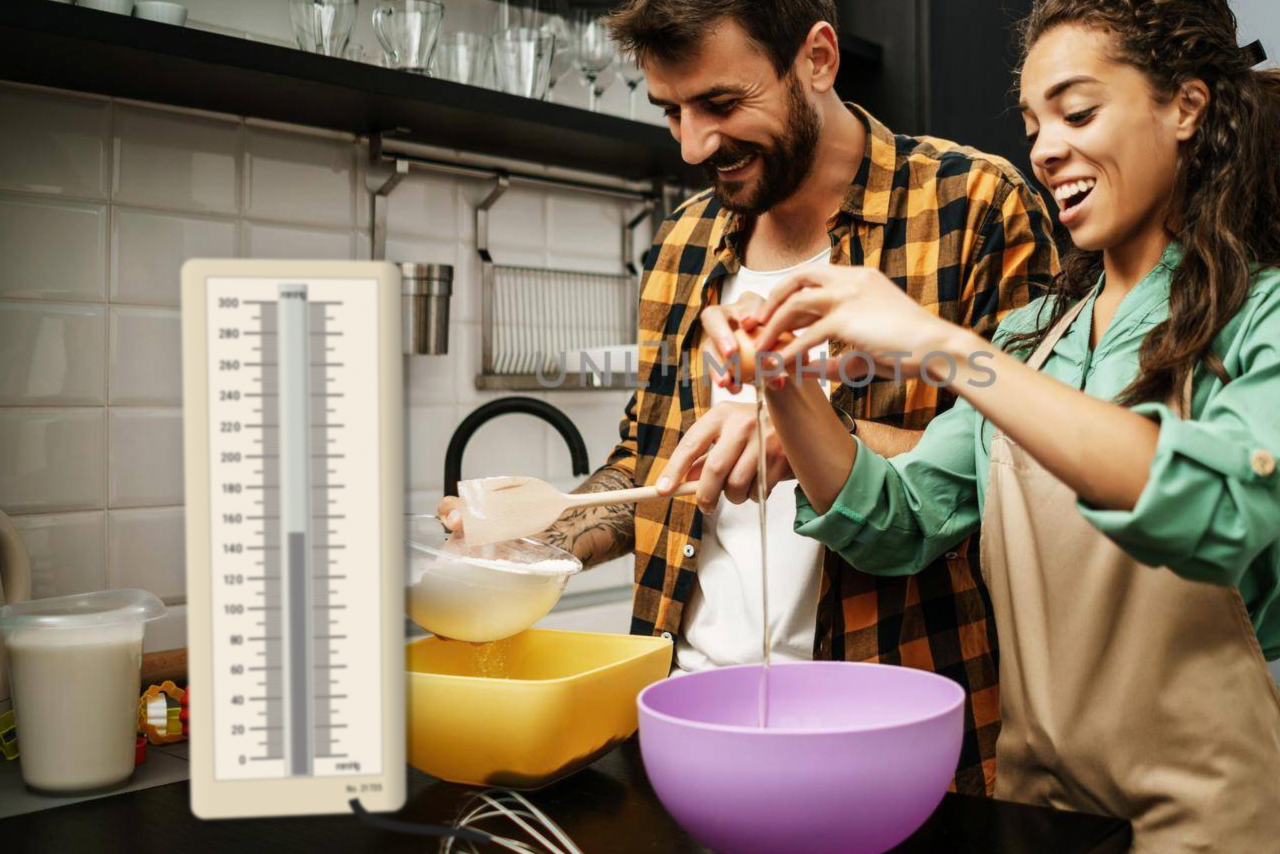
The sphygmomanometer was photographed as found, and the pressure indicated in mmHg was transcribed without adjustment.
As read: 150 mmHg
